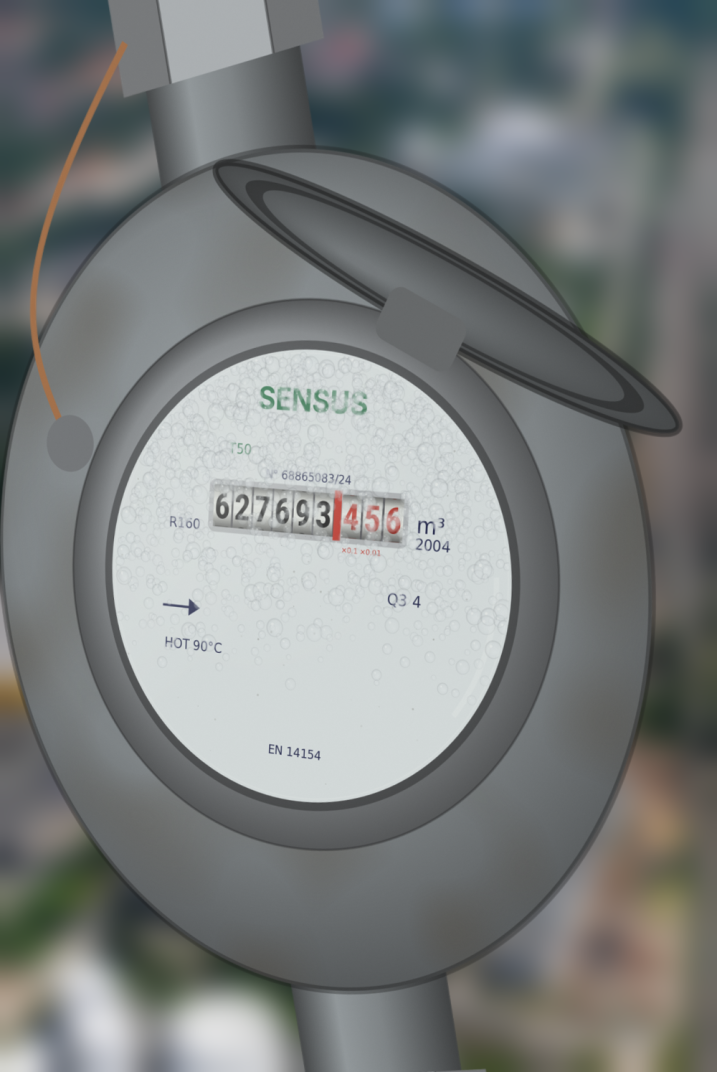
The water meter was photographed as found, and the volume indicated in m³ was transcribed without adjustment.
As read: 627693.456 m³
